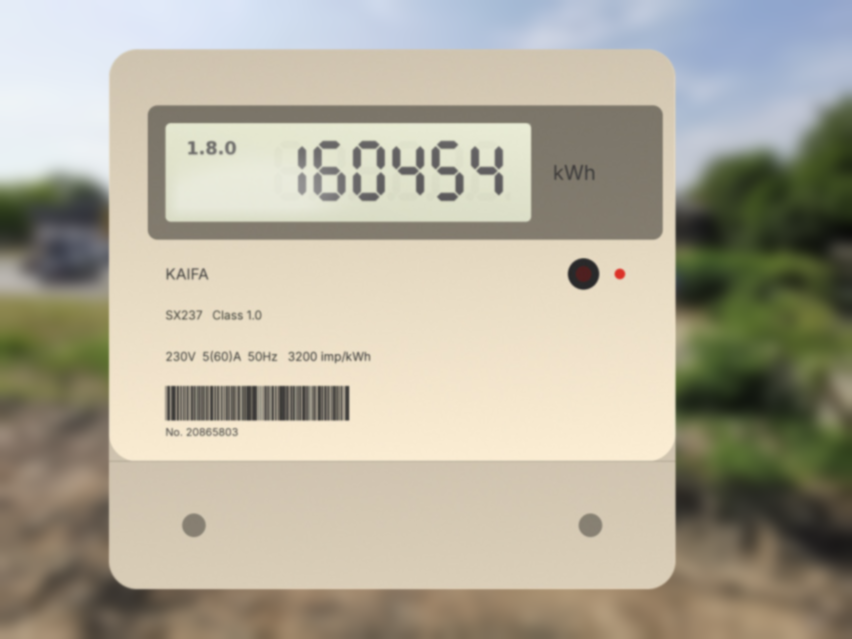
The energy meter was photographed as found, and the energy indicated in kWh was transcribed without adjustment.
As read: 160454 kWh
